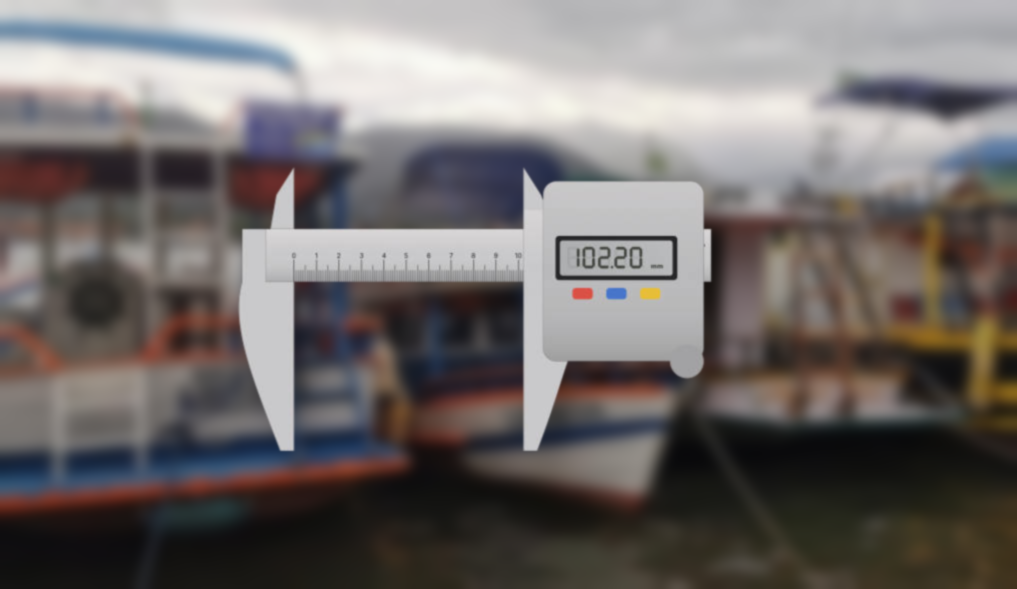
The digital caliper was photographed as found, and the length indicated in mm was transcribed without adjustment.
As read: 102.20 mm
